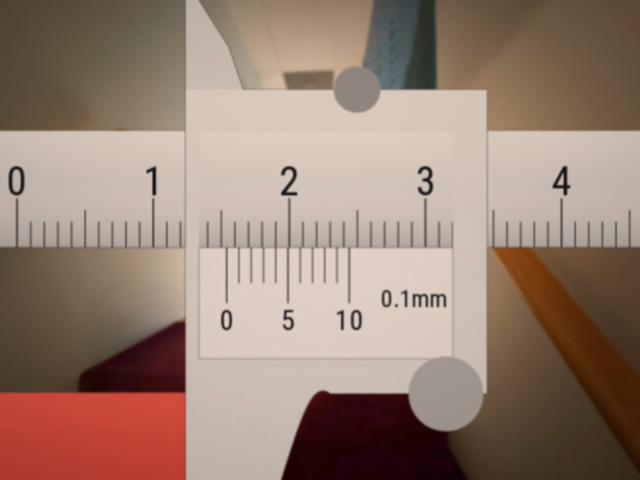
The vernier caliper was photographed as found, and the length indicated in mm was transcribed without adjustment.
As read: 15.4 mm
